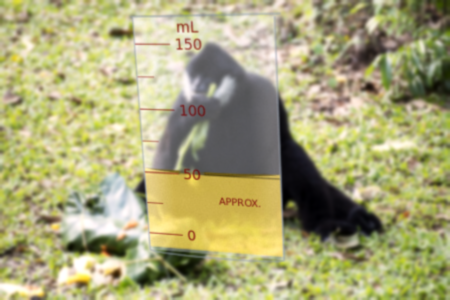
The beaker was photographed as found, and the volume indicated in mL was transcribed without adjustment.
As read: 50 mL
